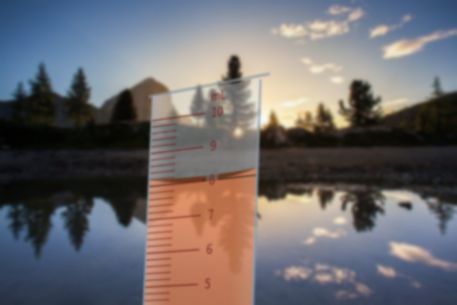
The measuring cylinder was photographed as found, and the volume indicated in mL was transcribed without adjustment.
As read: 8 mL
